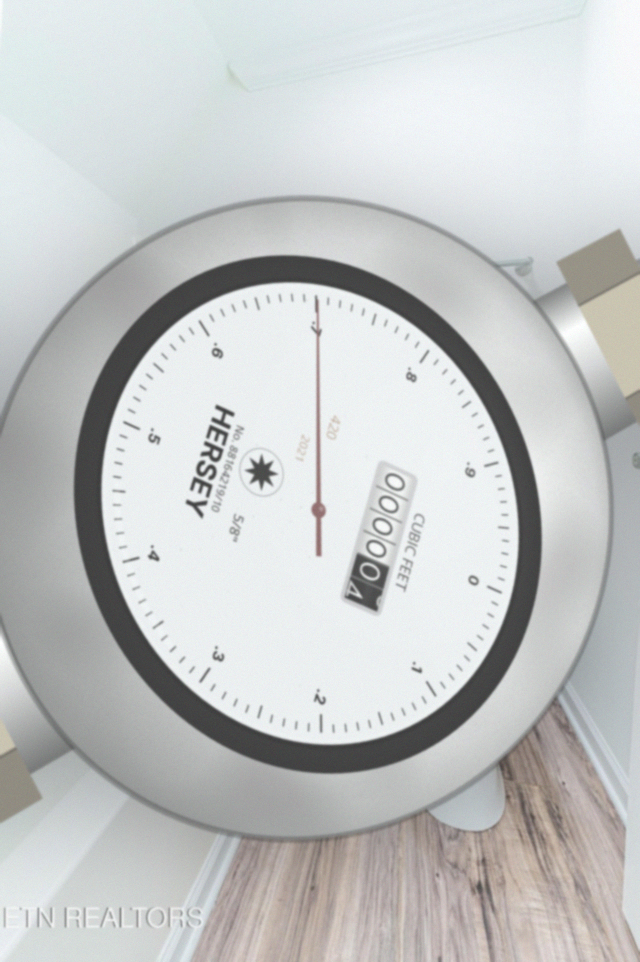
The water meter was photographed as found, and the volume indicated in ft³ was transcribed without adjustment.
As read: 3.70 ft³
